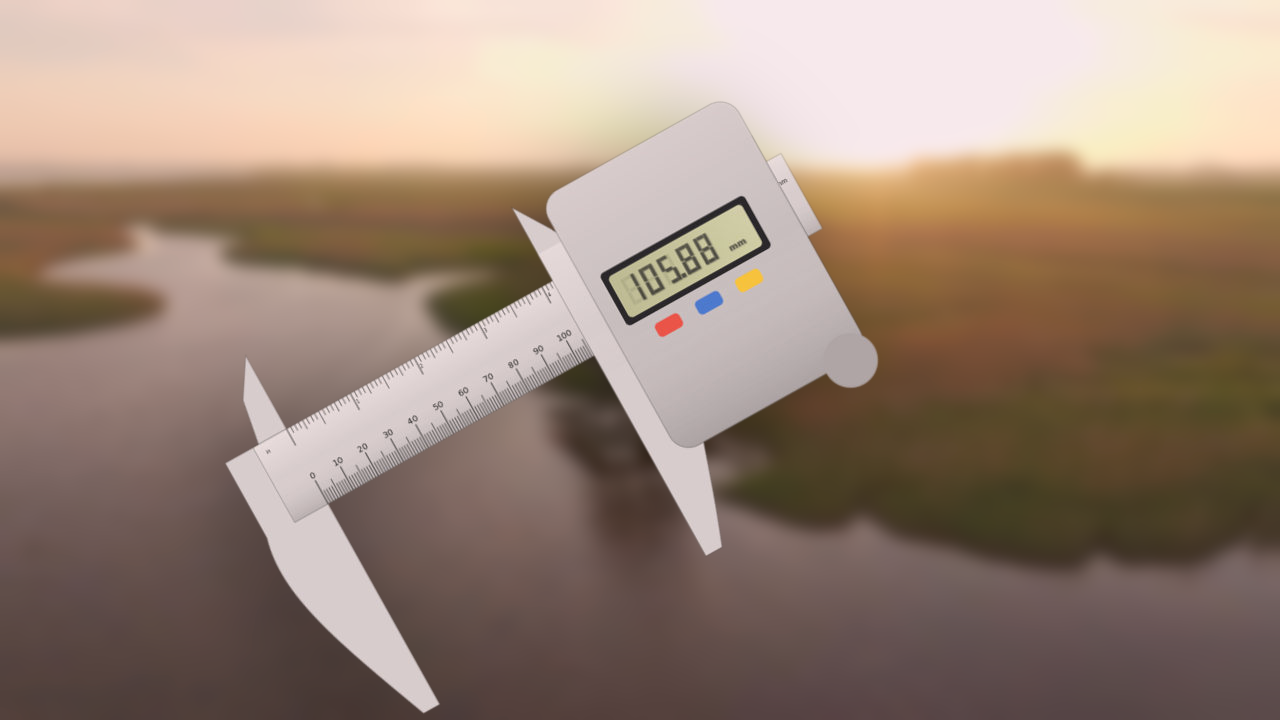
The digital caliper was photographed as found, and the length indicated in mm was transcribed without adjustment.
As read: 105.88 mm
